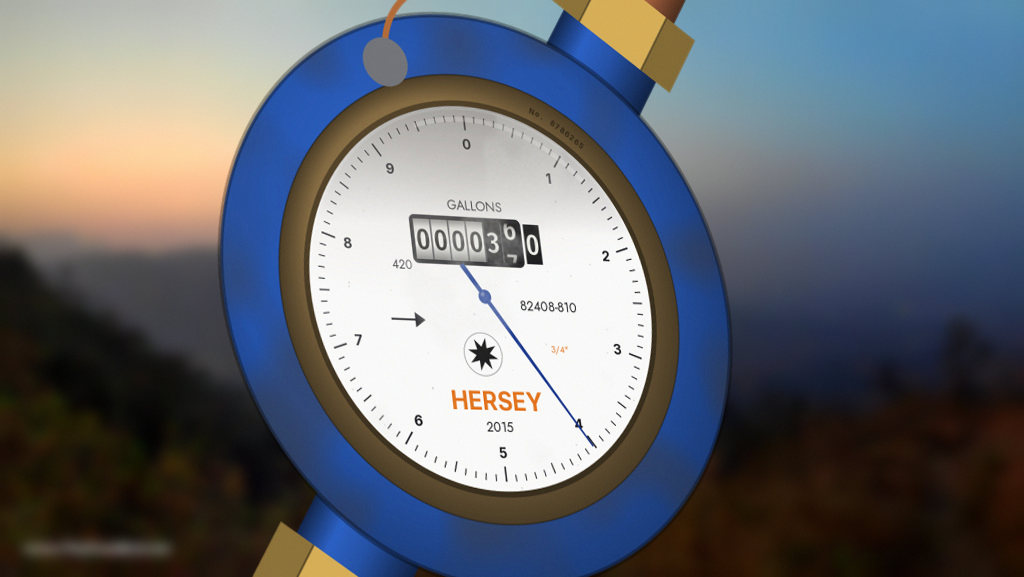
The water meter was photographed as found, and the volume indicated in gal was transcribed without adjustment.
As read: 364.0 gal
